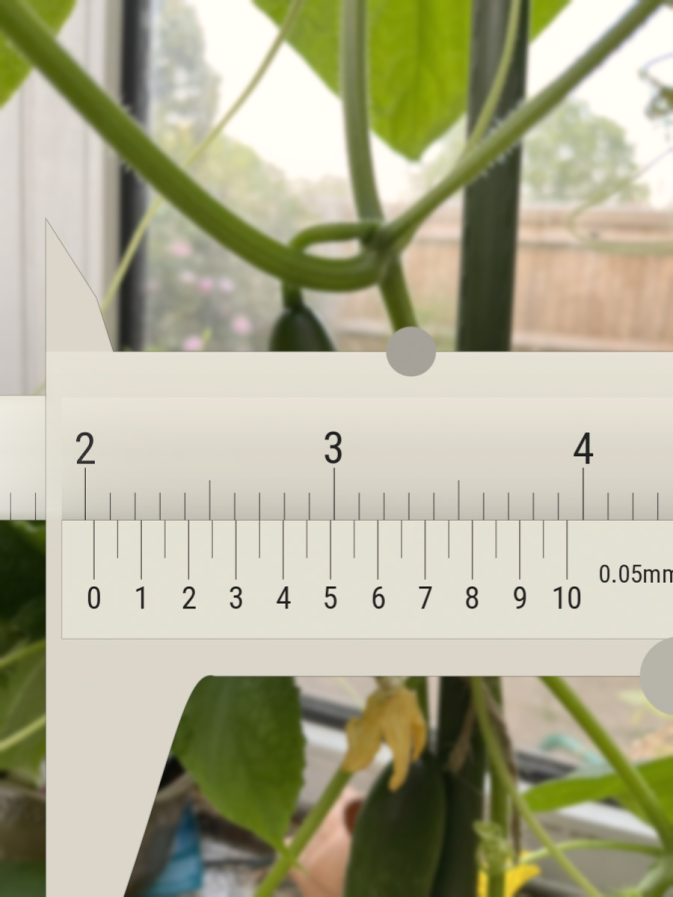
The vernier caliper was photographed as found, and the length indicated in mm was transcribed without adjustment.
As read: 20.35 mm
